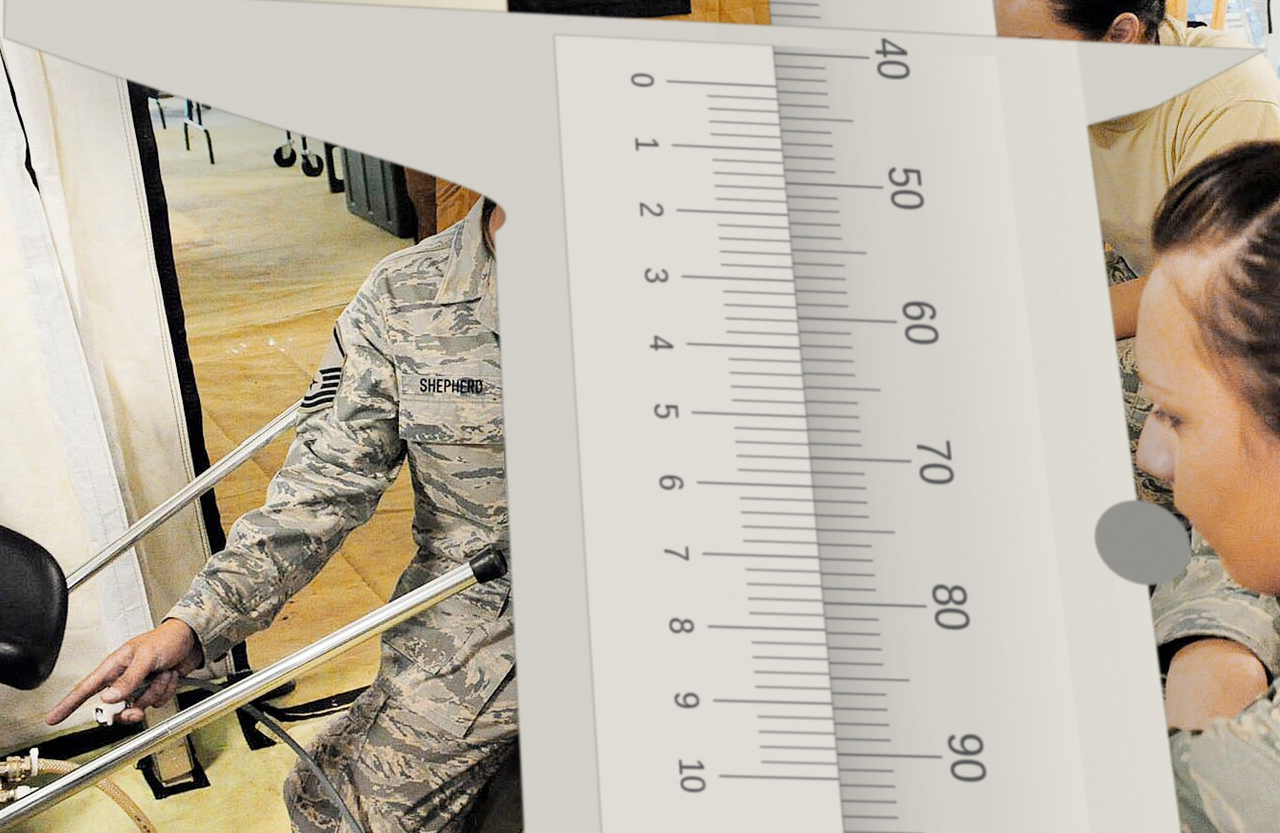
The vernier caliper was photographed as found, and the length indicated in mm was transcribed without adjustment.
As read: 42.6 mm
